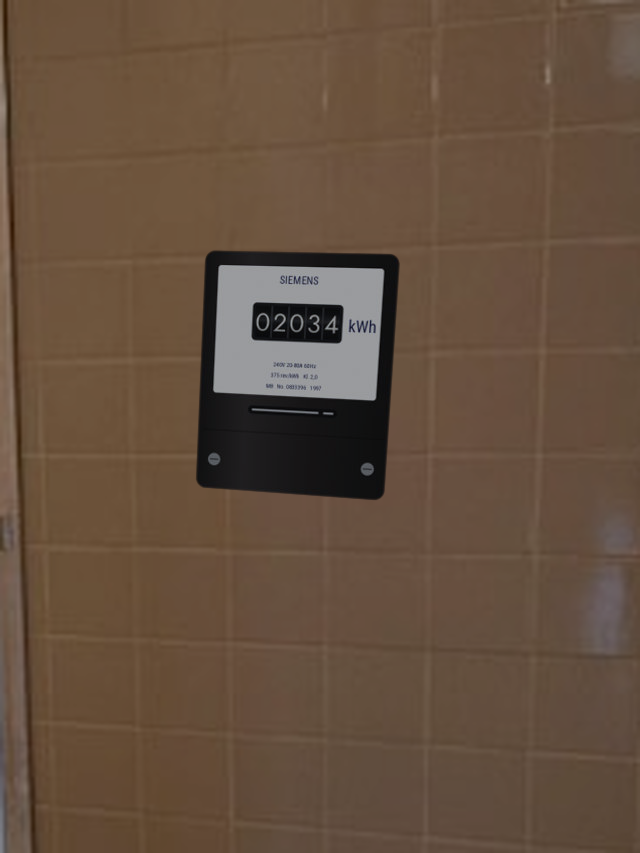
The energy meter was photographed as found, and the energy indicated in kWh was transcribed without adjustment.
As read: 2034 kWh
